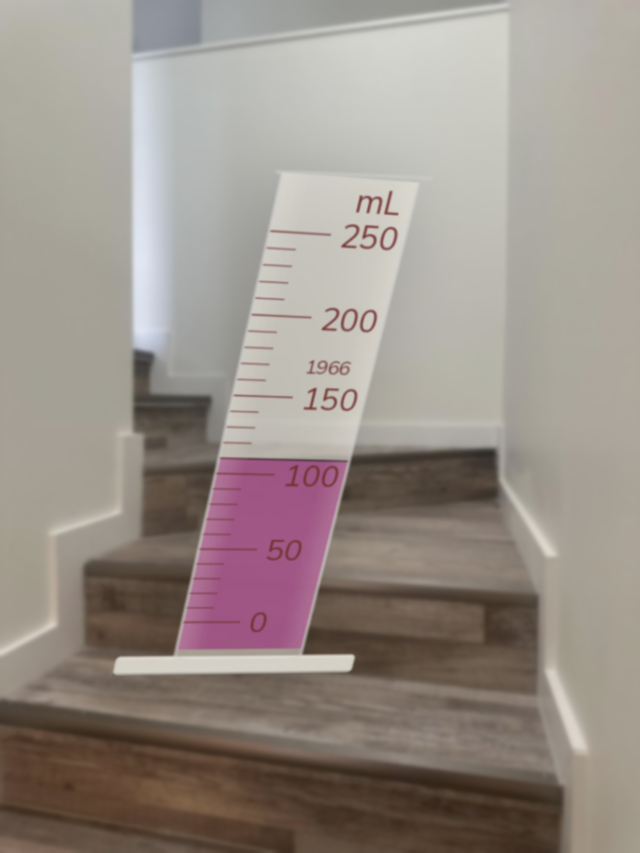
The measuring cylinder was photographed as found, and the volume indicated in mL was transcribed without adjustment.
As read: 110 mL
